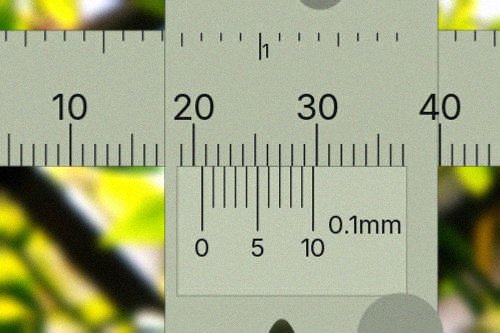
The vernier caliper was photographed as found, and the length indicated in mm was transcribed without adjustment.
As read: 20.7 mm
